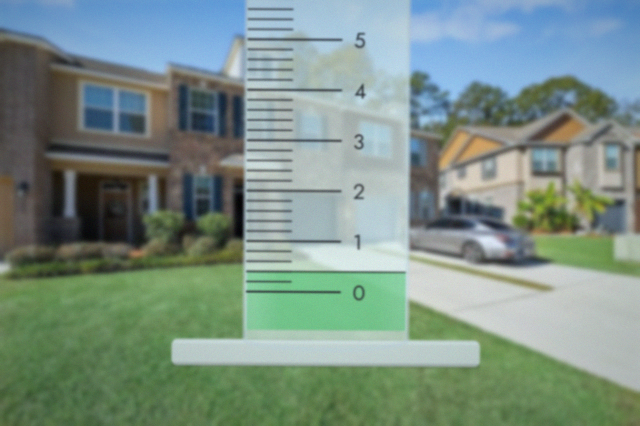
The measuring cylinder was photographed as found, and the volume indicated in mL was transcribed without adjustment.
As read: 0.4 mL
